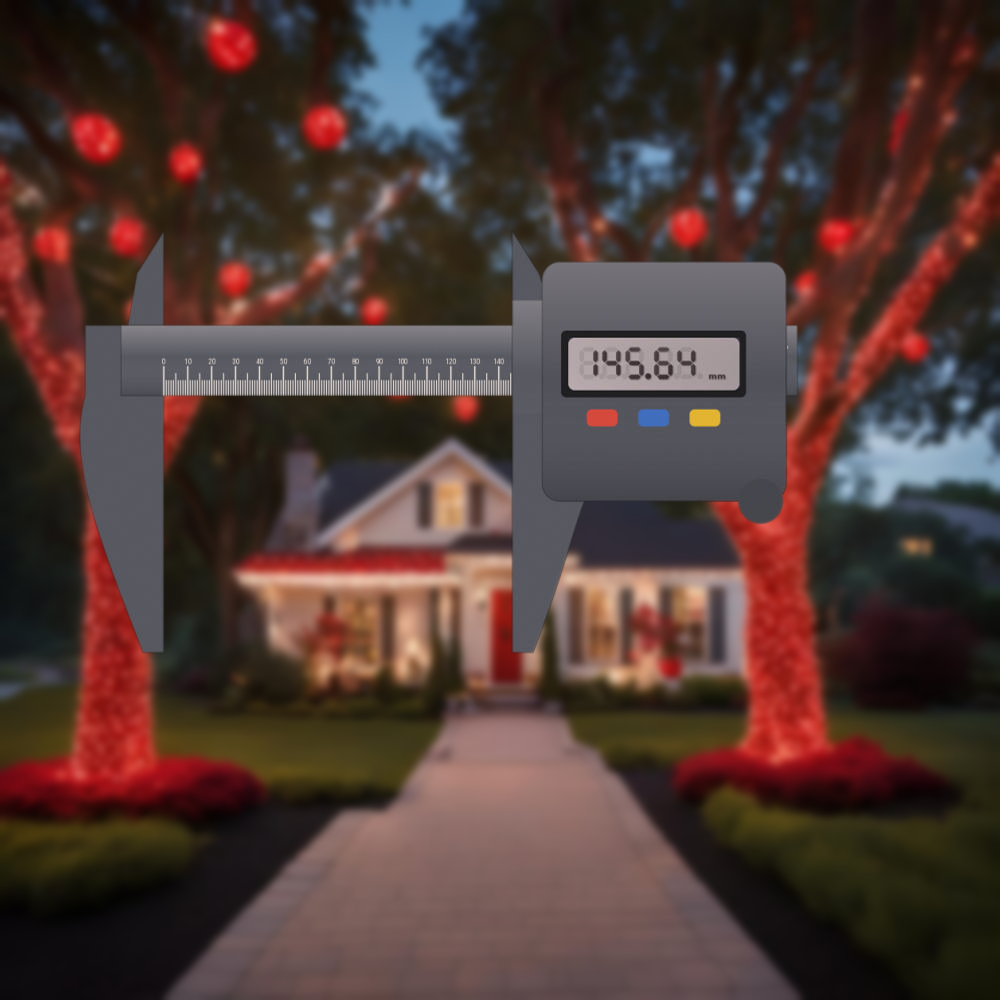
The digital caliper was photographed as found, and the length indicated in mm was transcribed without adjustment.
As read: 145.64 mm
